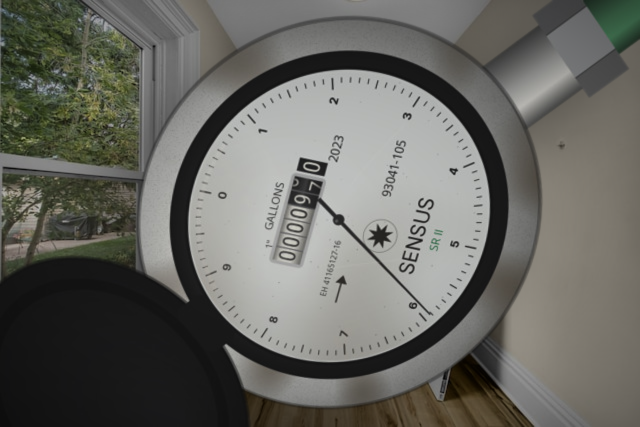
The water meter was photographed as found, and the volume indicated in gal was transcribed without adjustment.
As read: 965.9 gal
